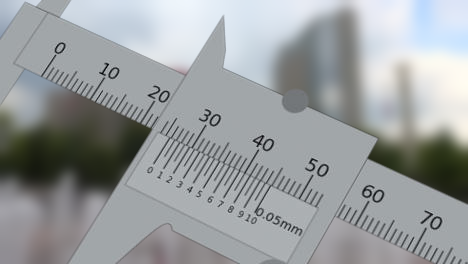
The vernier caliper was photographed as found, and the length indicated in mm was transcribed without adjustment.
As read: 25.8 mm
